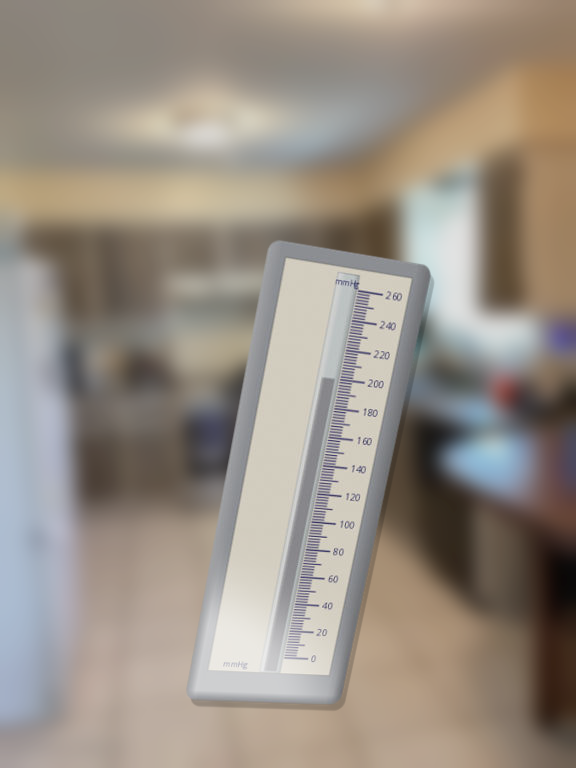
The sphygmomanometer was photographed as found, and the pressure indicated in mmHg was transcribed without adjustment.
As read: 200 mmHg
